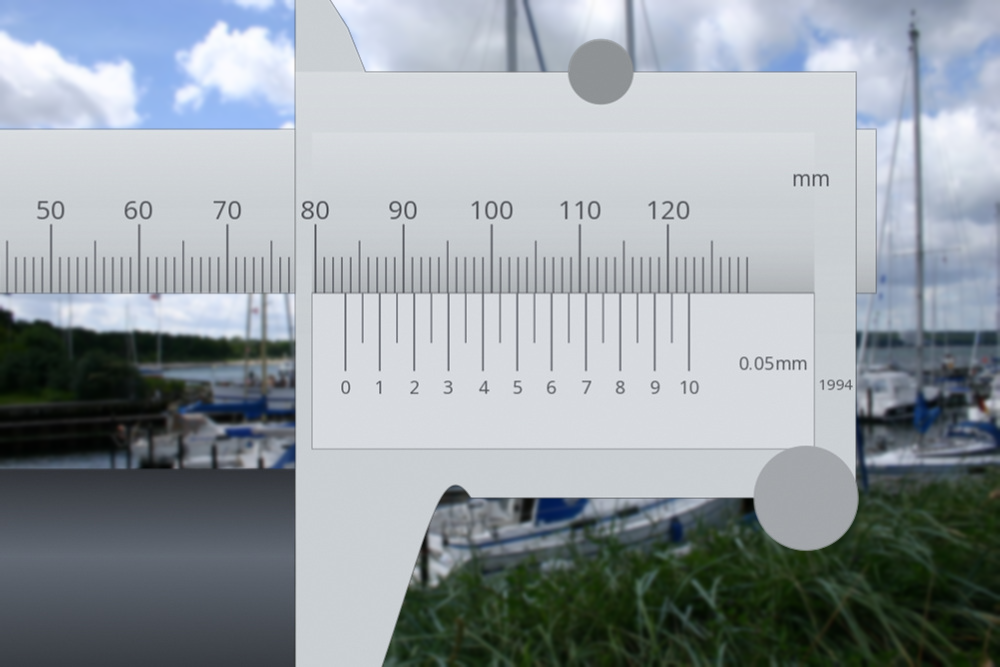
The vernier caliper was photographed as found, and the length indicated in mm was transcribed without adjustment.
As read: 83.4 mm
